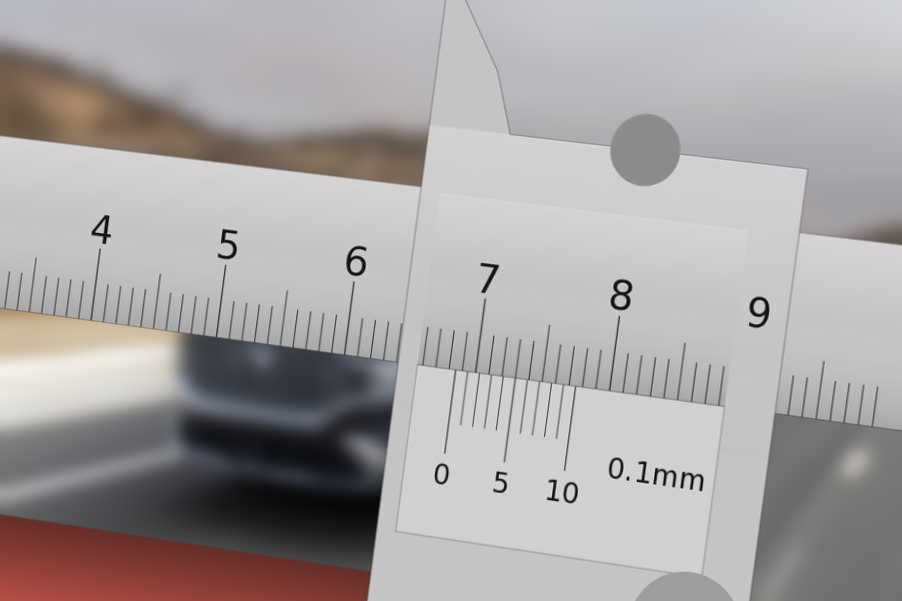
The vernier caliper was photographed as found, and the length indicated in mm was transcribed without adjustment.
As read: 68.5 mm
